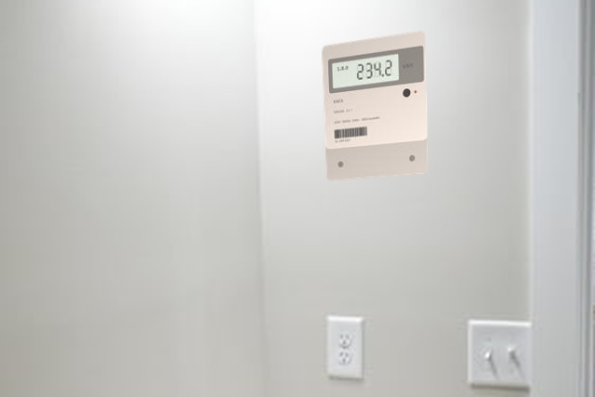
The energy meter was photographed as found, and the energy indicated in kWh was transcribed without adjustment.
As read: 234.2 kWh
